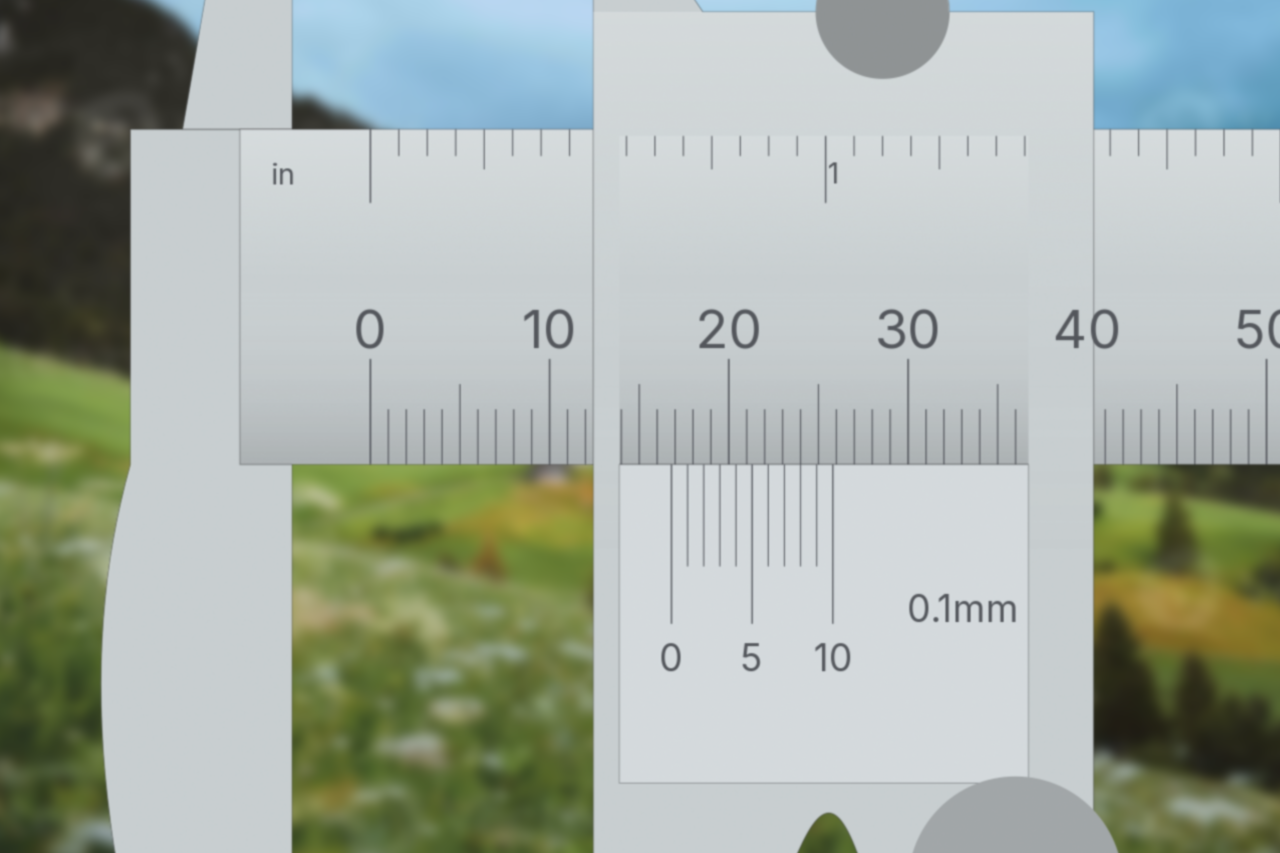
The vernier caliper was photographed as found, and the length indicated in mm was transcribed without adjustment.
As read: 16.8 mm
